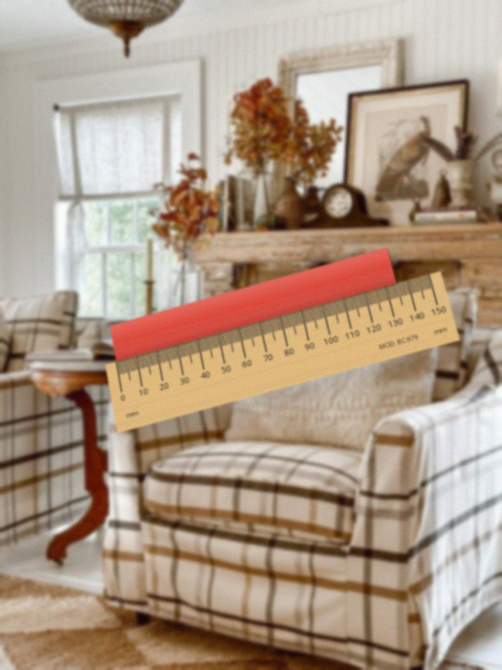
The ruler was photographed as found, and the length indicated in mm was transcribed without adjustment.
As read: 135 mm
